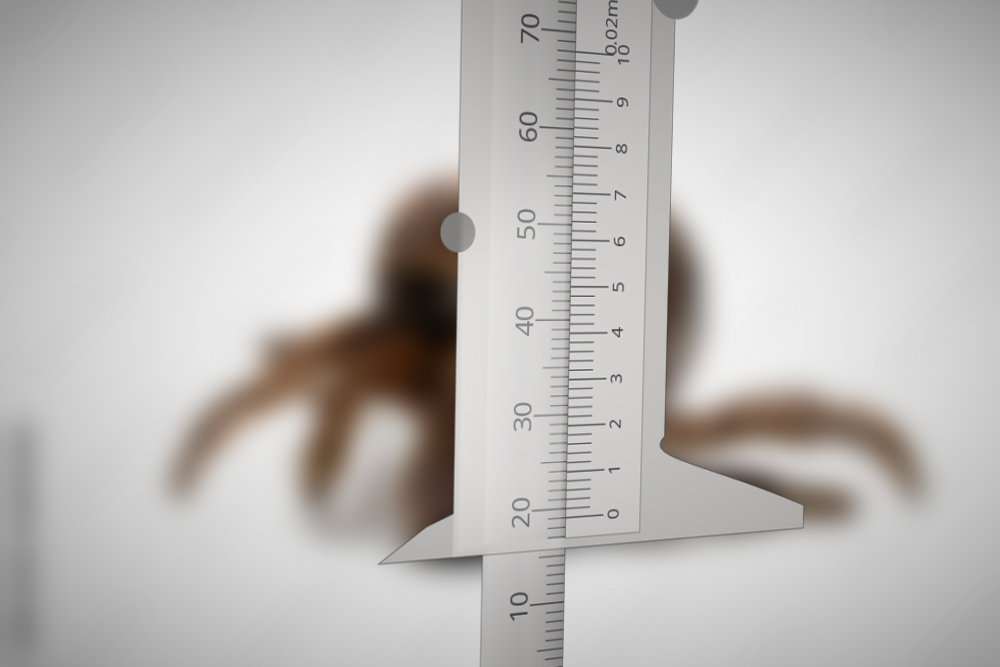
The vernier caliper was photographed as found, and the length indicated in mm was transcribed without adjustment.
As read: 19.0 mm
